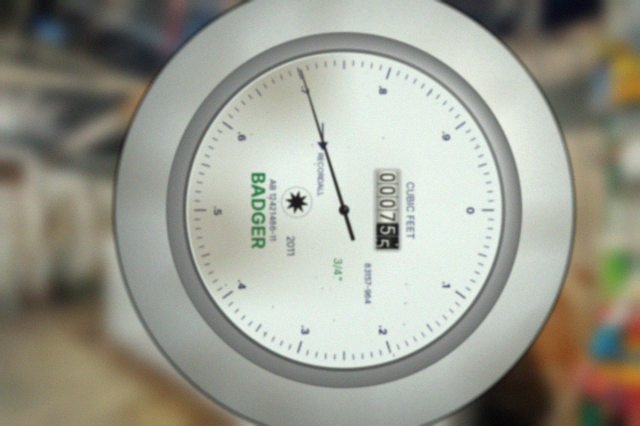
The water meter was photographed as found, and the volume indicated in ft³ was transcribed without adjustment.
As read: 754.70 ft³
